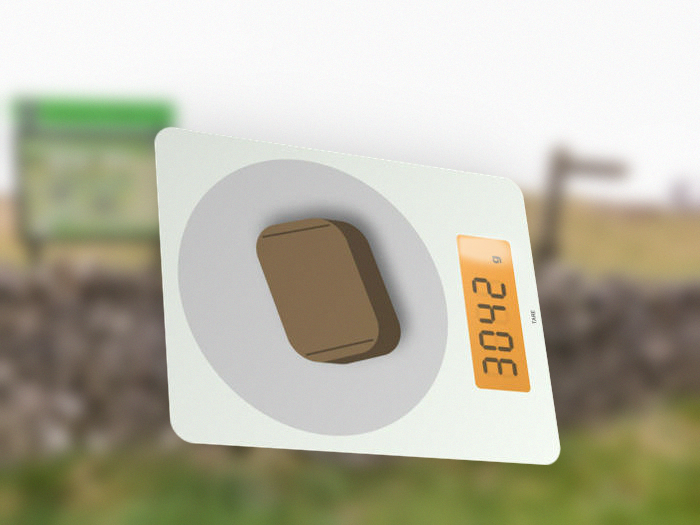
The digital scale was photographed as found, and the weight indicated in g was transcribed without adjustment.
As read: 3042 g
